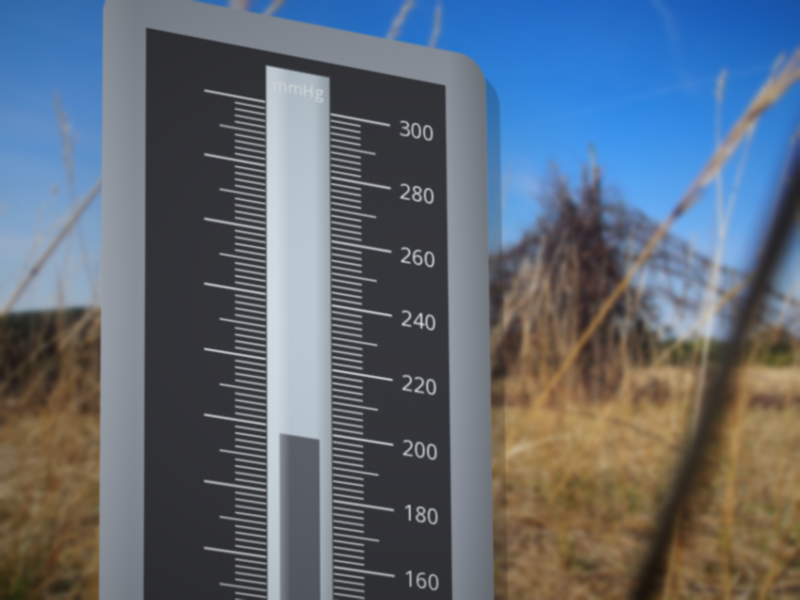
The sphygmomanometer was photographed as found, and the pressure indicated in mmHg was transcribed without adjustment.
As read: 198 mmHg
